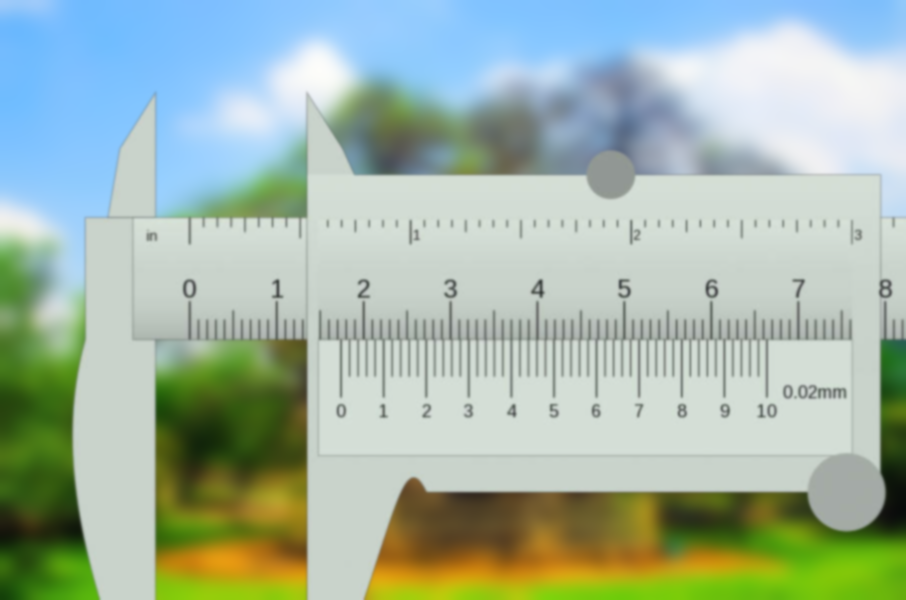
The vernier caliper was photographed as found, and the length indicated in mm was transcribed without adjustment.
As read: 17.4 mm
